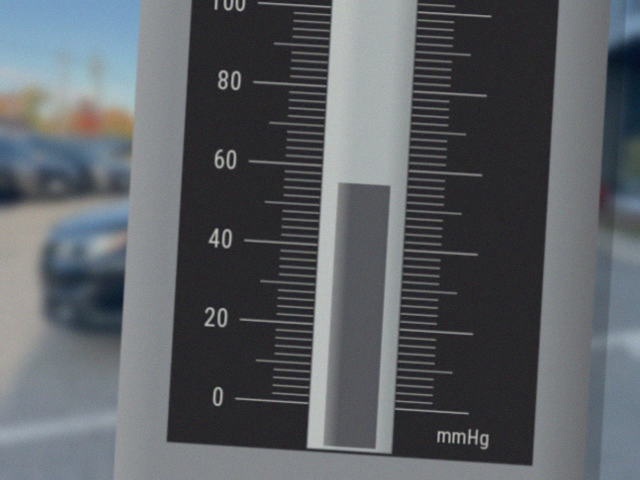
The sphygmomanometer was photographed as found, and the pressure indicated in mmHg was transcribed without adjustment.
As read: 56 mmHg
